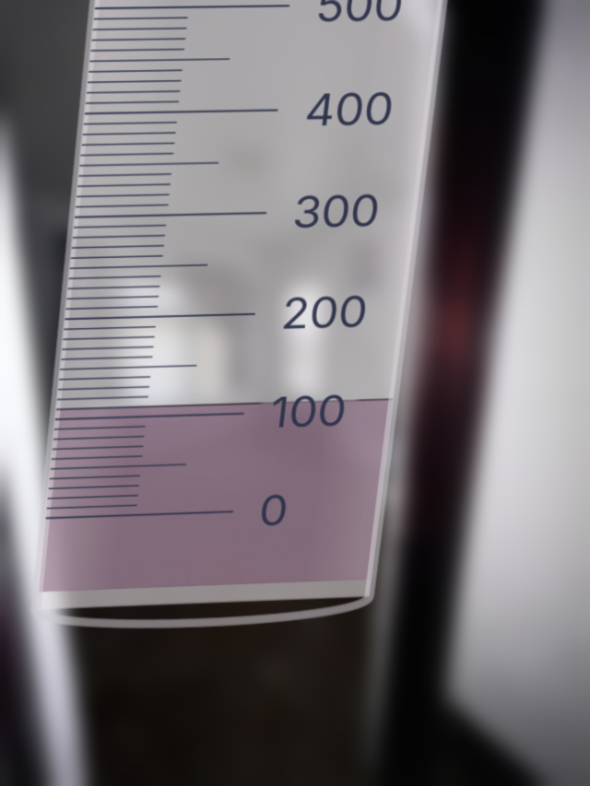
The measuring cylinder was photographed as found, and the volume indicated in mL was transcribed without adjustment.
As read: 110 mL
